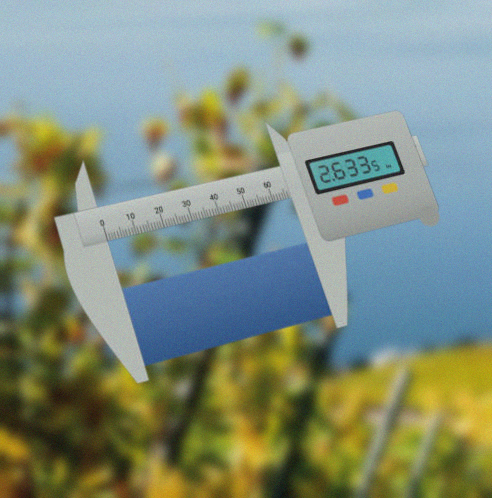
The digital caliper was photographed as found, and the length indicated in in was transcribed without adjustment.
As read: 2.6335 in
